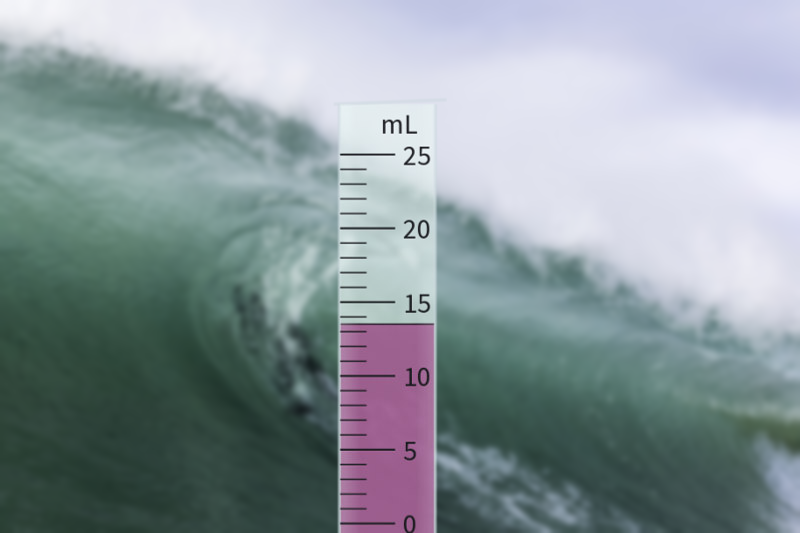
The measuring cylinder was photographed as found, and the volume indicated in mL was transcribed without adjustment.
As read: 13.5 mL
